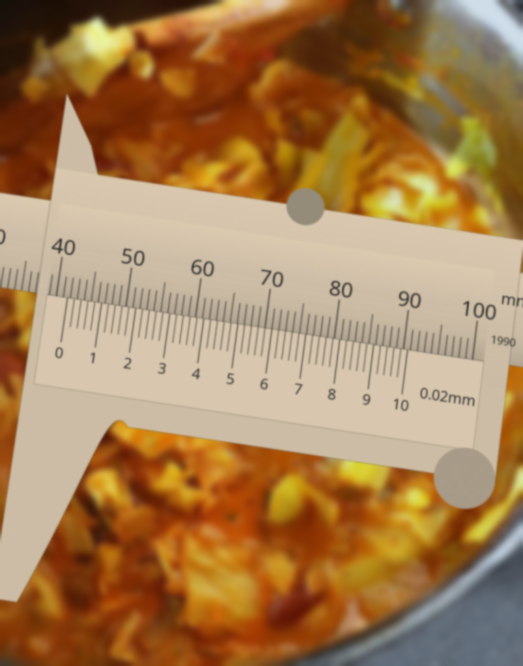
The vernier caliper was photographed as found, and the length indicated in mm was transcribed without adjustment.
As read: 41.6 mm
